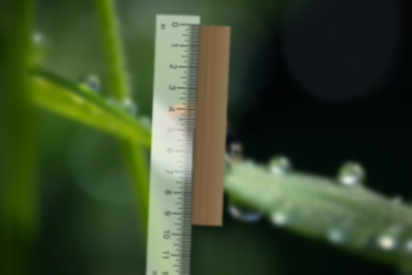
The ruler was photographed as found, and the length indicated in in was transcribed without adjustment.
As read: 9.5 in
